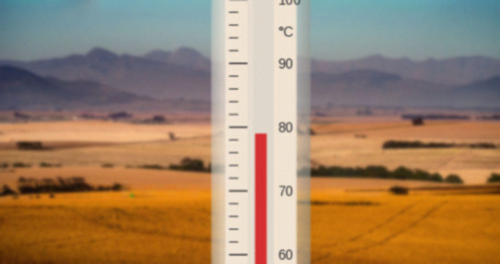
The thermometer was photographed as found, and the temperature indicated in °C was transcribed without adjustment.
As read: 79 °C
